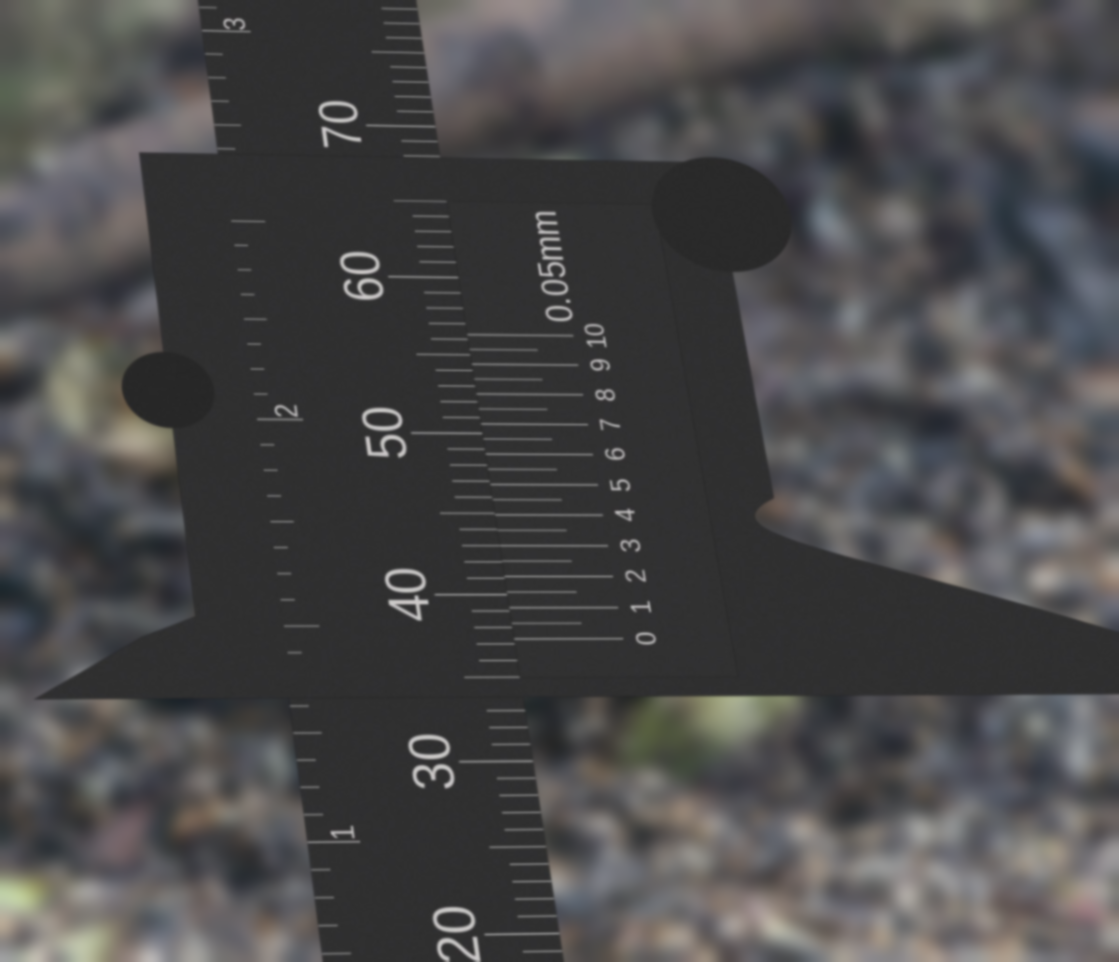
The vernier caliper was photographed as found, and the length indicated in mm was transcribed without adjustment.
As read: 37.3 mm
